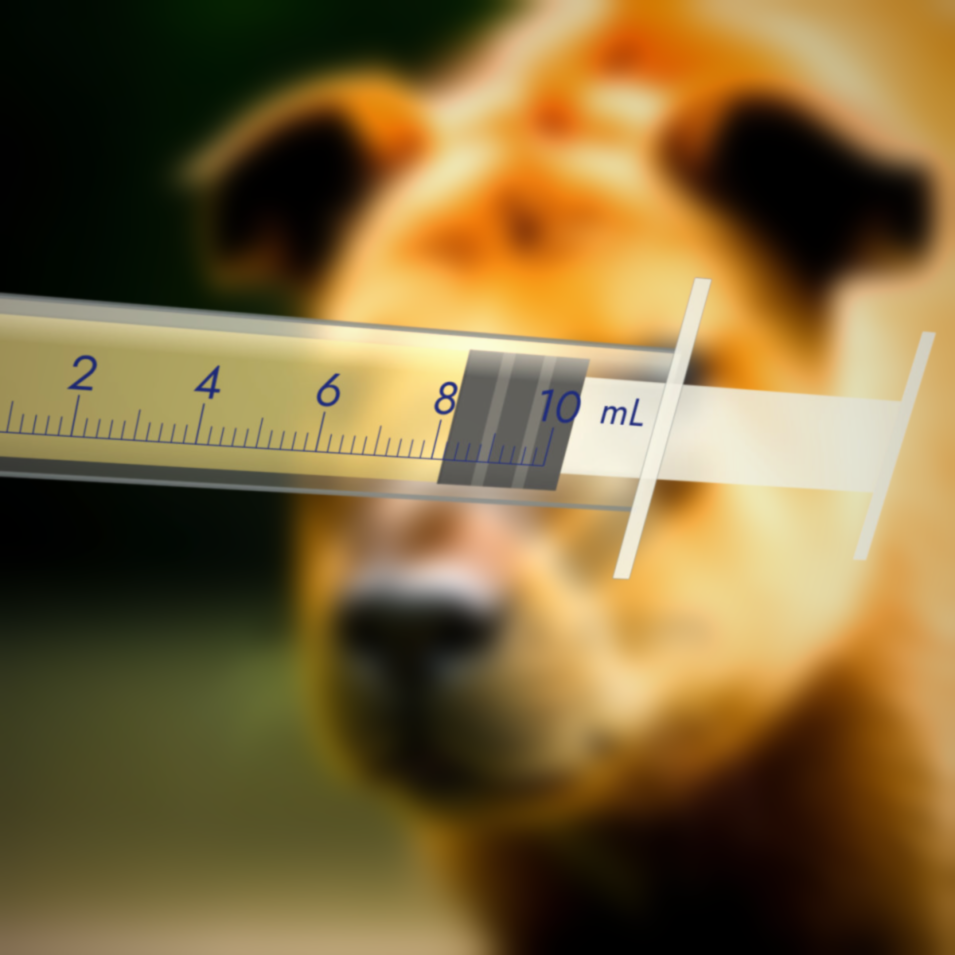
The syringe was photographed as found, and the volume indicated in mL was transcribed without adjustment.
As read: 8.2 mL
